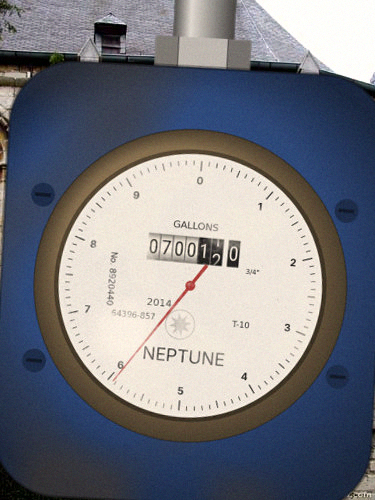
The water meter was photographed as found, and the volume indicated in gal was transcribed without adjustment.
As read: 700115.9 gal
